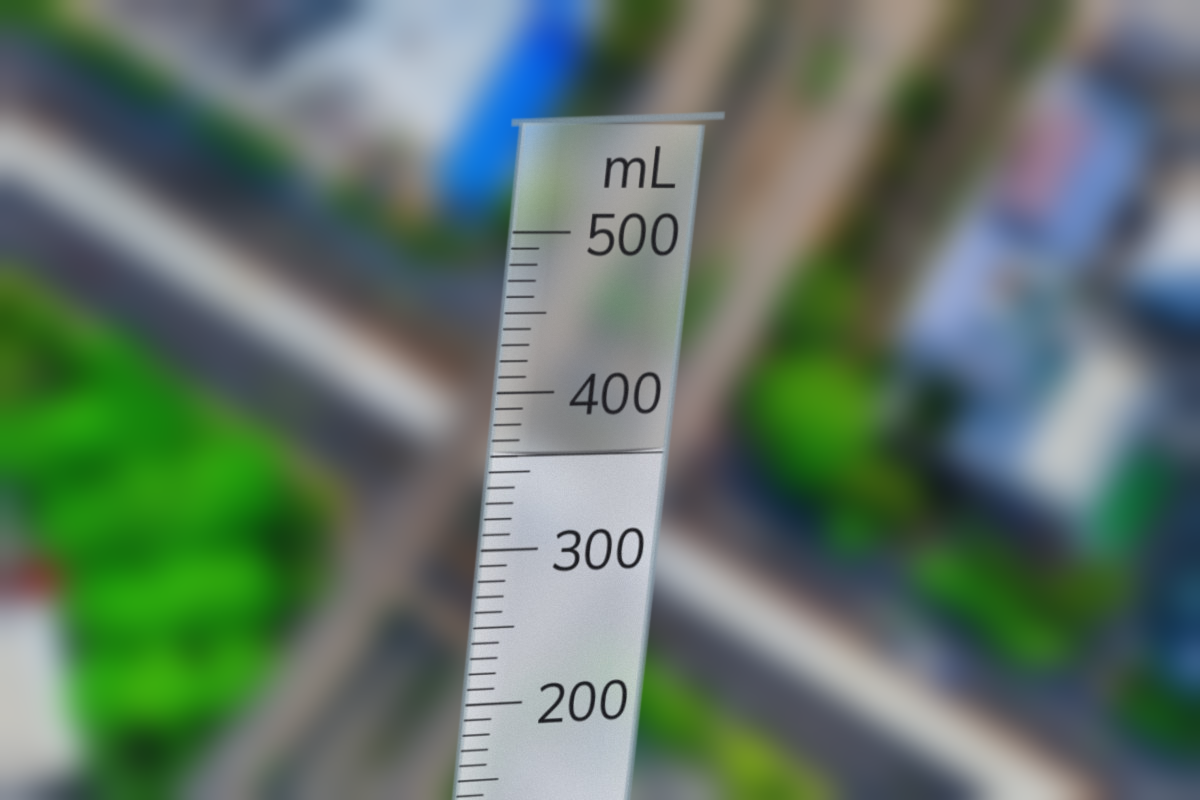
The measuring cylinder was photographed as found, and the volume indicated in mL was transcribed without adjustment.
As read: 360 mL
